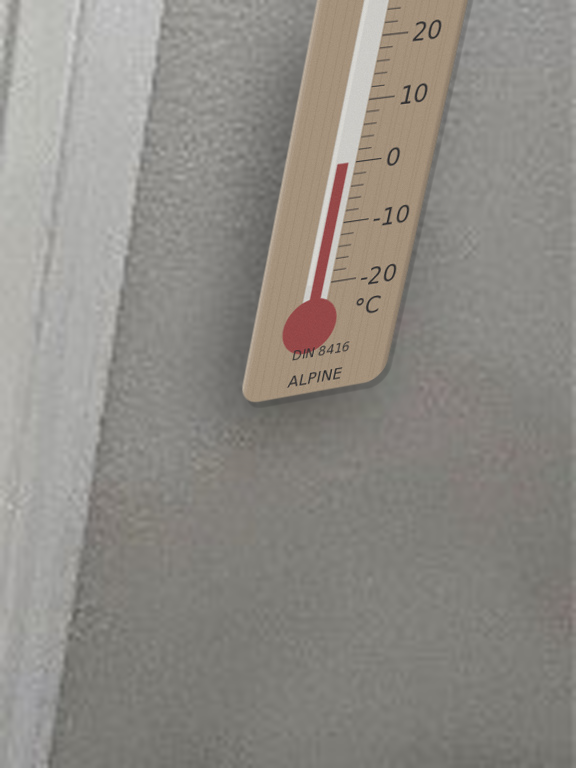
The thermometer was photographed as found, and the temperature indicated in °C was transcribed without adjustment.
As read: 0 °C
